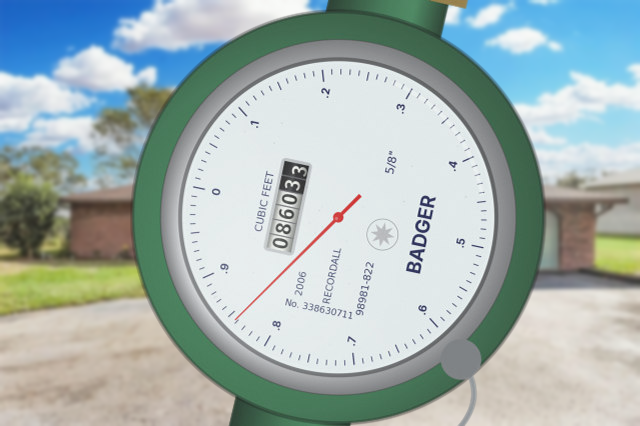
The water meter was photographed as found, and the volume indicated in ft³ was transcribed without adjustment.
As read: 86032.84 ft³
